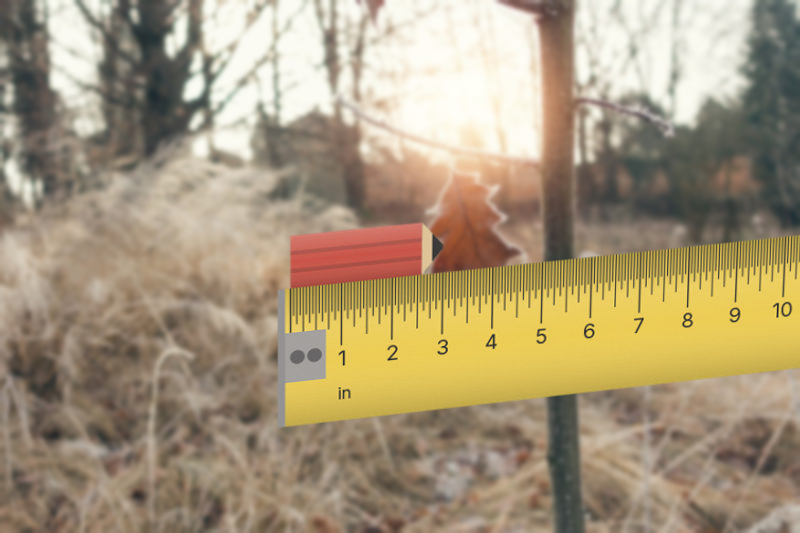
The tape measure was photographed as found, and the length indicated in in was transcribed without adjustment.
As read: 3 in
